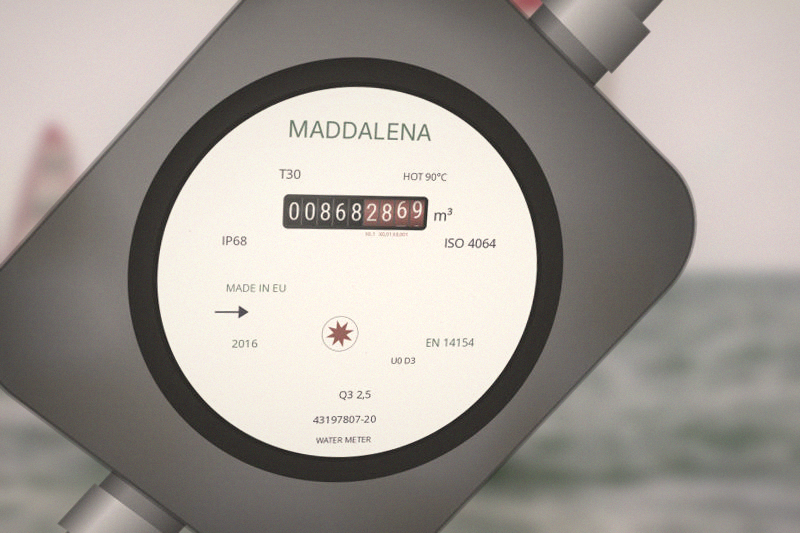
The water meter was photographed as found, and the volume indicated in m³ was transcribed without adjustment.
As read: 868.2869 m³
